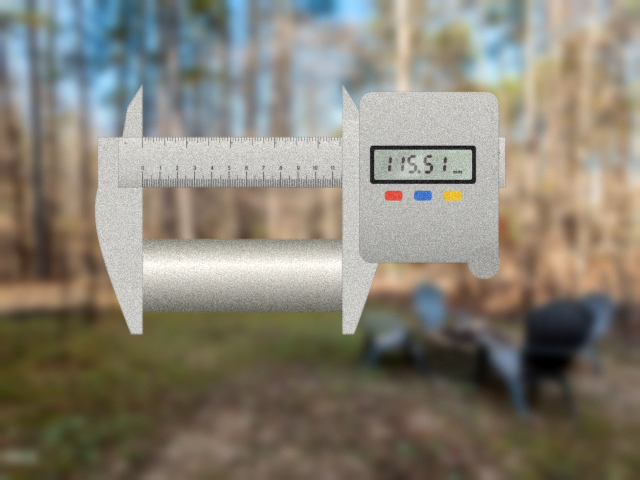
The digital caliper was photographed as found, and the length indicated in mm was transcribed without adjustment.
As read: 115.51 mm
